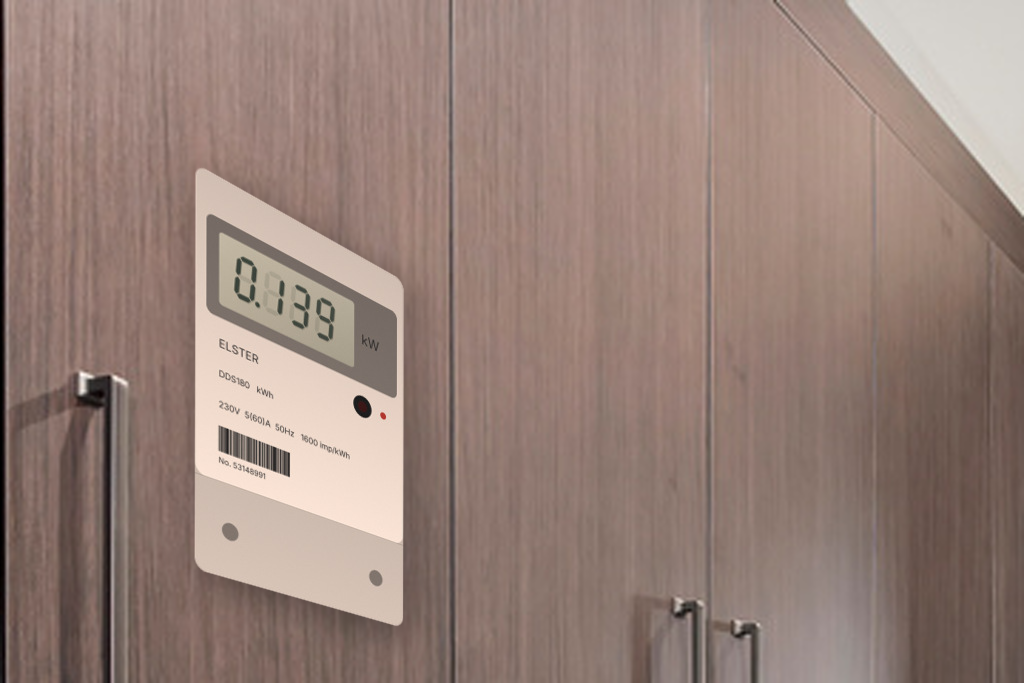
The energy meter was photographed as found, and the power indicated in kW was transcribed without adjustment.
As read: 0.139 kW
